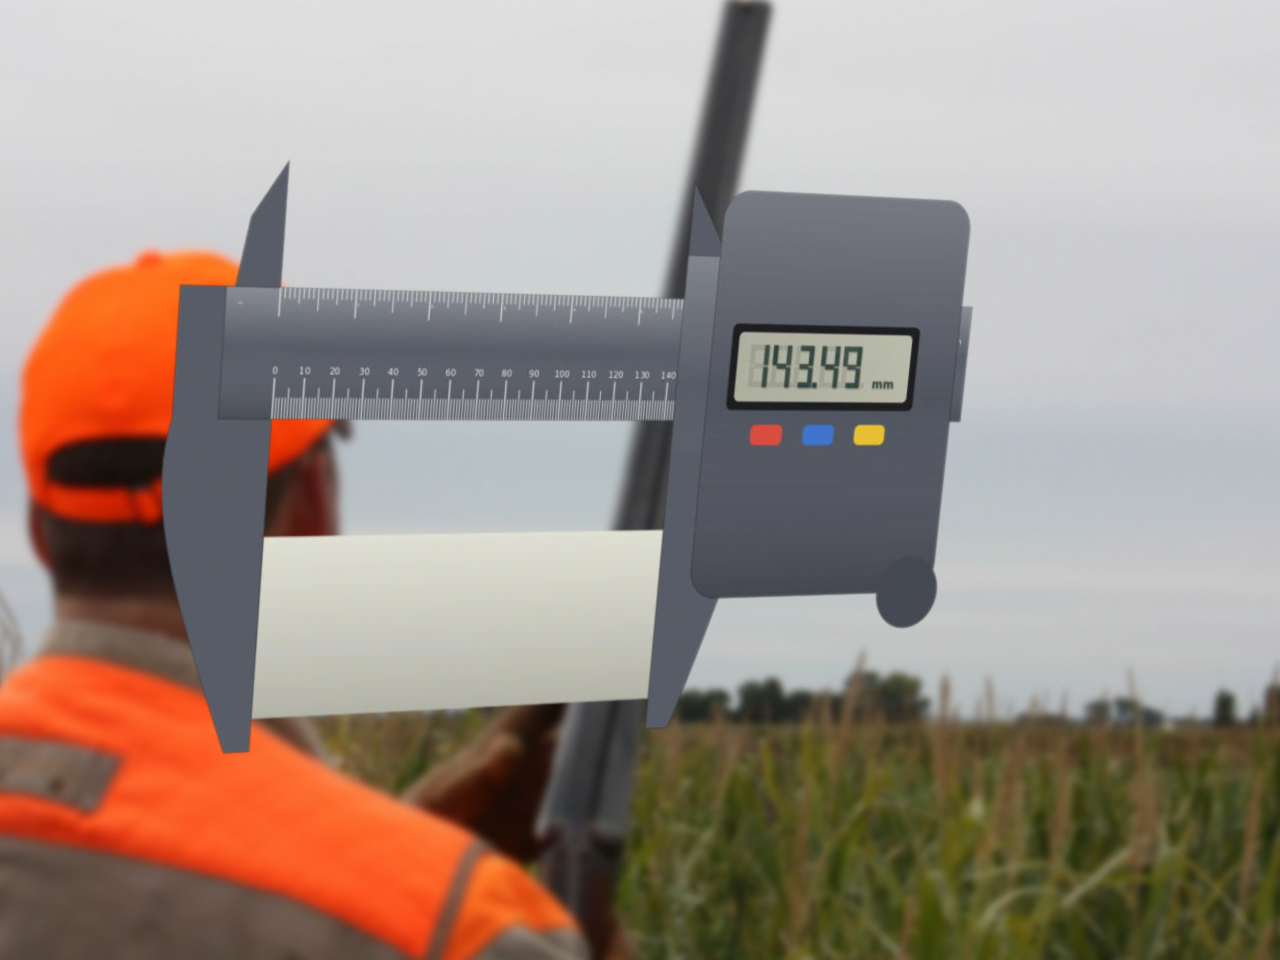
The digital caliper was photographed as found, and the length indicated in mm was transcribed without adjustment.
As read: 143.49 mm
